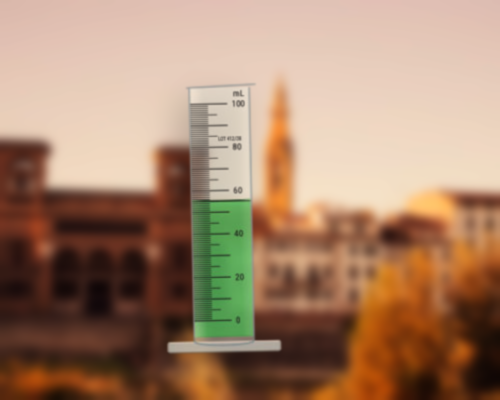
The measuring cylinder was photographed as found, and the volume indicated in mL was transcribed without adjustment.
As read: 55 mL
